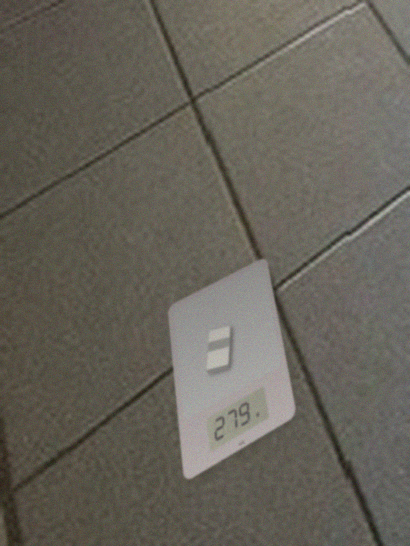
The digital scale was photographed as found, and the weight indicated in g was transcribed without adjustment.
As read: 279 g
